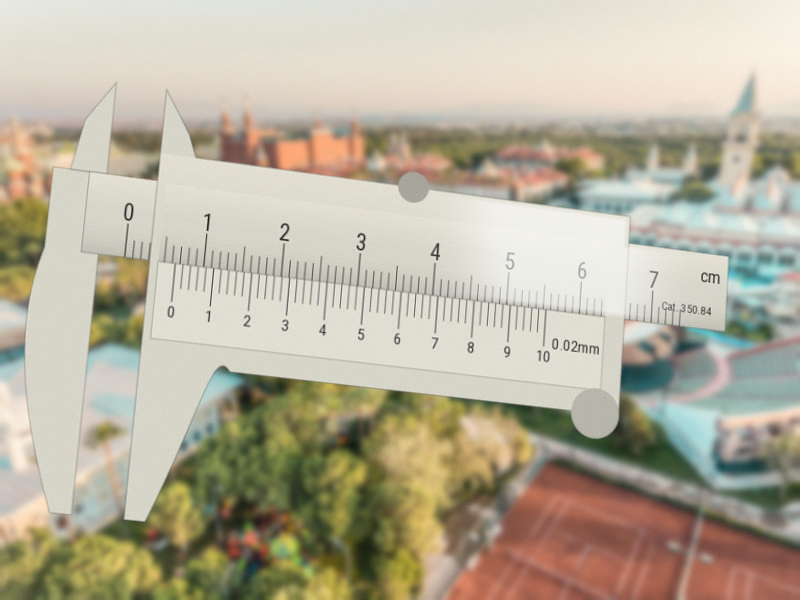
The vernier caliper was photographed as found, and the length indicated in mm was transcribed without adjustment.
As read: 6.4 mm
